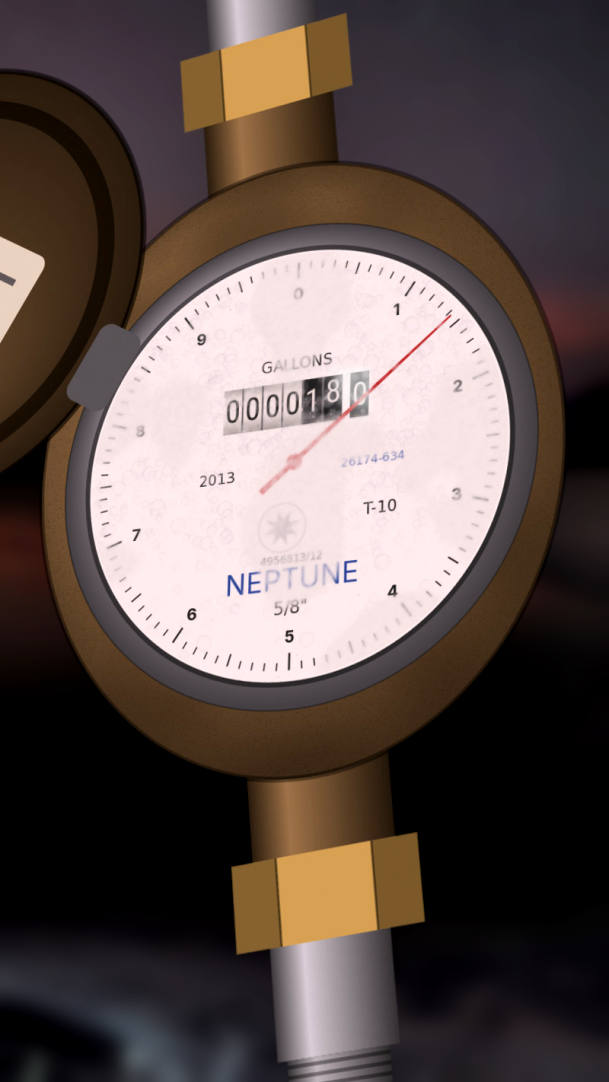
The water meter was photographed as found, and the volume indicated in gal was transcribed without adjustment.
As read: 181.4 gal
